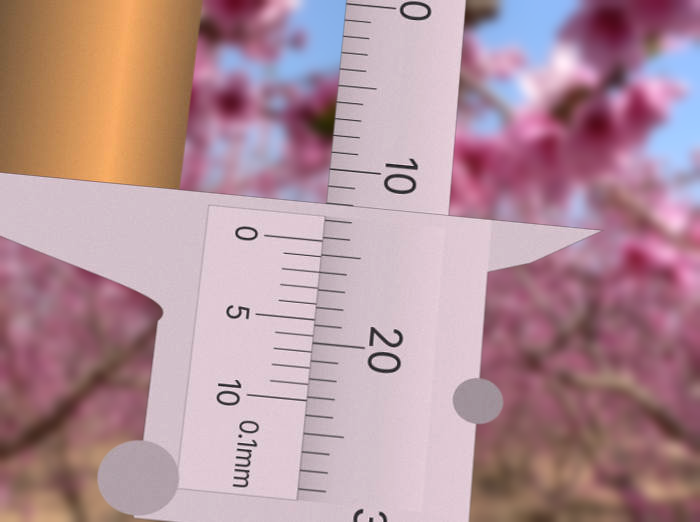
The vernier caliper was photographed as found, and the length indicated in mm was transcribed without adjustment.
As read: 14.2 mm
